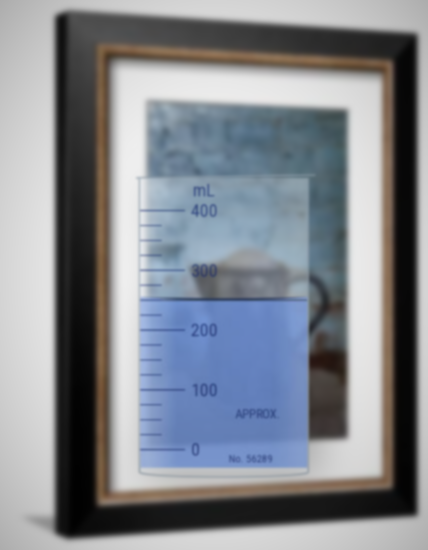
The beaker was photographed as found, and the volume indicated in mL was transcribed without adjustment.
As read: 250 mL
